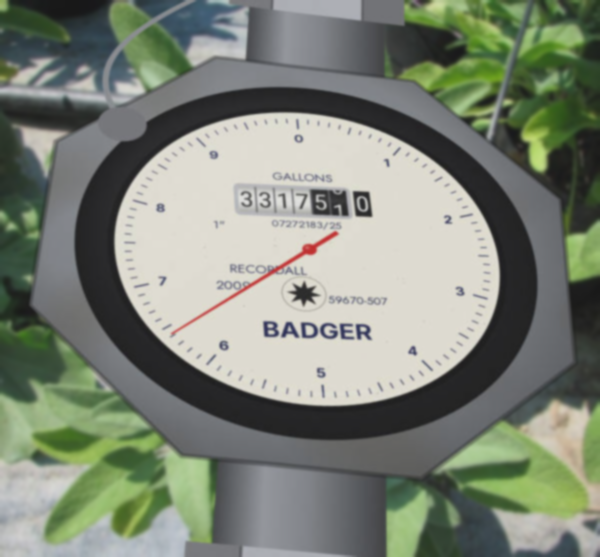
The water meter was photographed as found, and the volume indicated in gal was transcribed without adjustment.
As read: 3317506.4 gal
